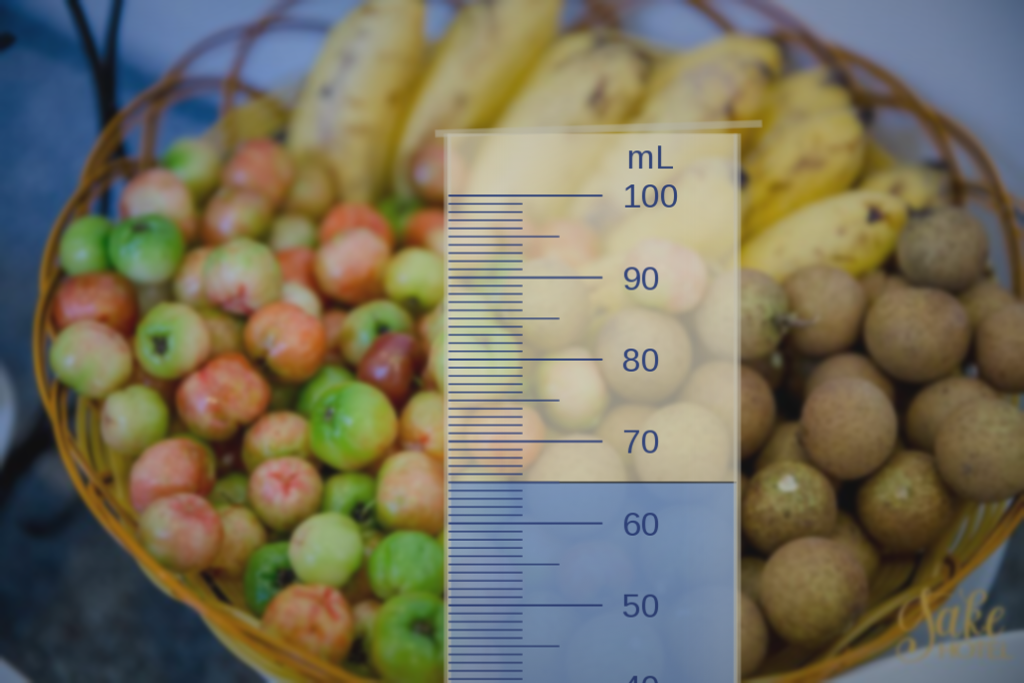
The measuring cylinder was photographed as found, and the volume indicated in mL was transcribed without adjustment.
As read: 65 mL
